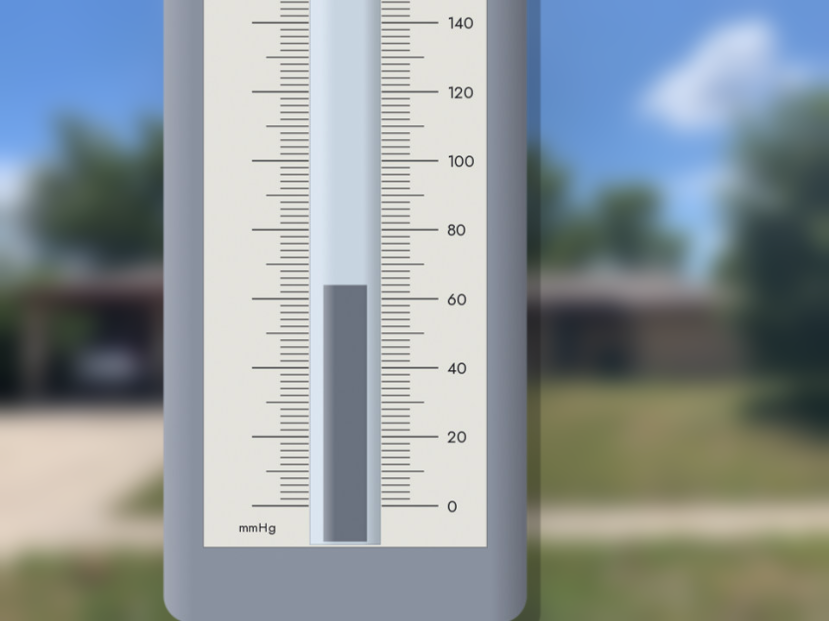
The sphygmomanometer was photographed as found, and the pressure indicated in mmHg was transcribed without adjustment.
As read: 64 mmHg
